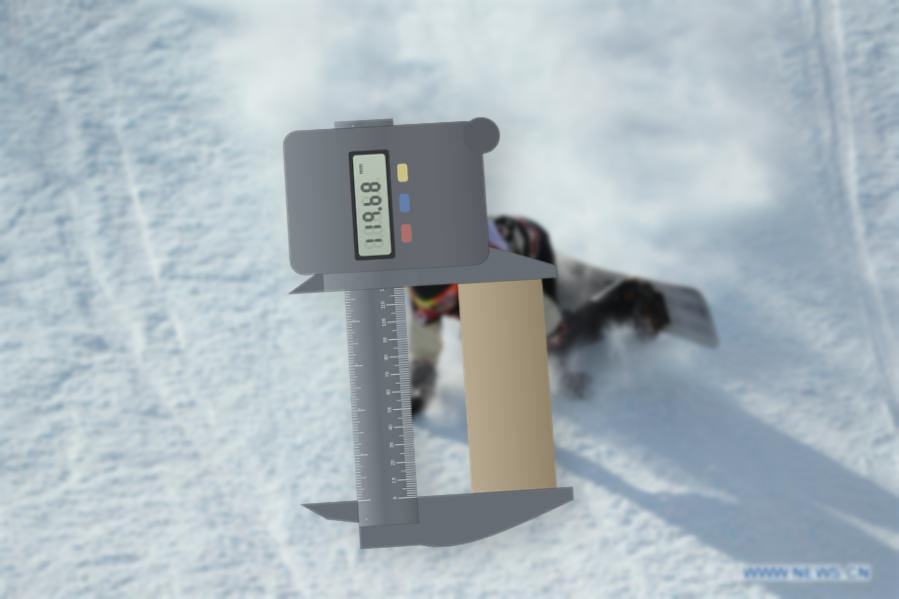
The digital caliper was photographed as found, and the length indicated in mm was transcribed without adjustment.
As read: 119.68 mm
